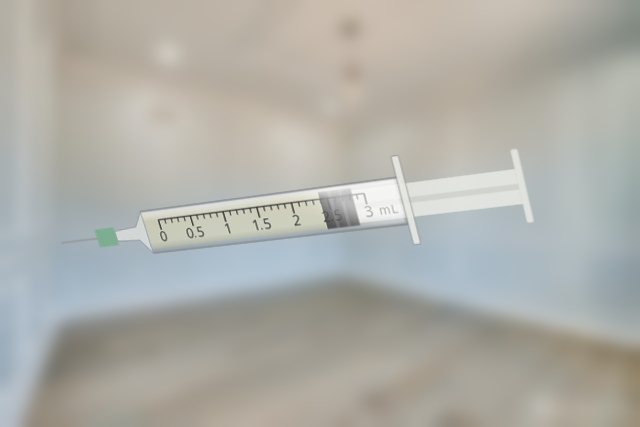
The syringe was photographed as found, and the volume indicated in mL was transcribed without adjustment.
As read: 2.4 mL
